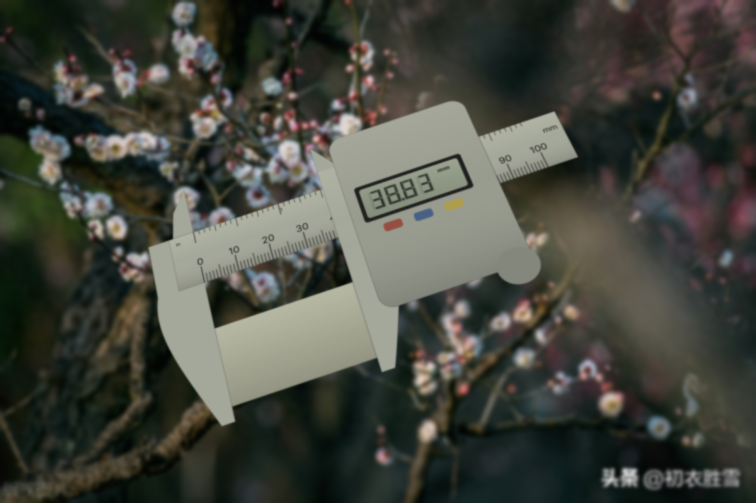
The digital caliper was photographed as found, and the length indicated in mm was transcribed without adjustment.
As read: 38.83 mm
